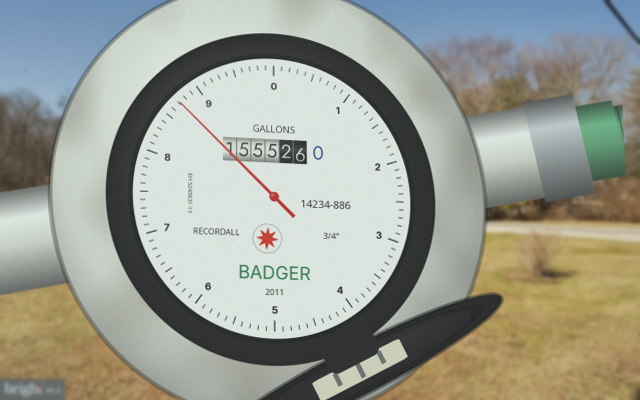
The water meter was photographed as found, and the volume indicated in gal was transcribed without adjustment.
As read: 1555258.7 gal
